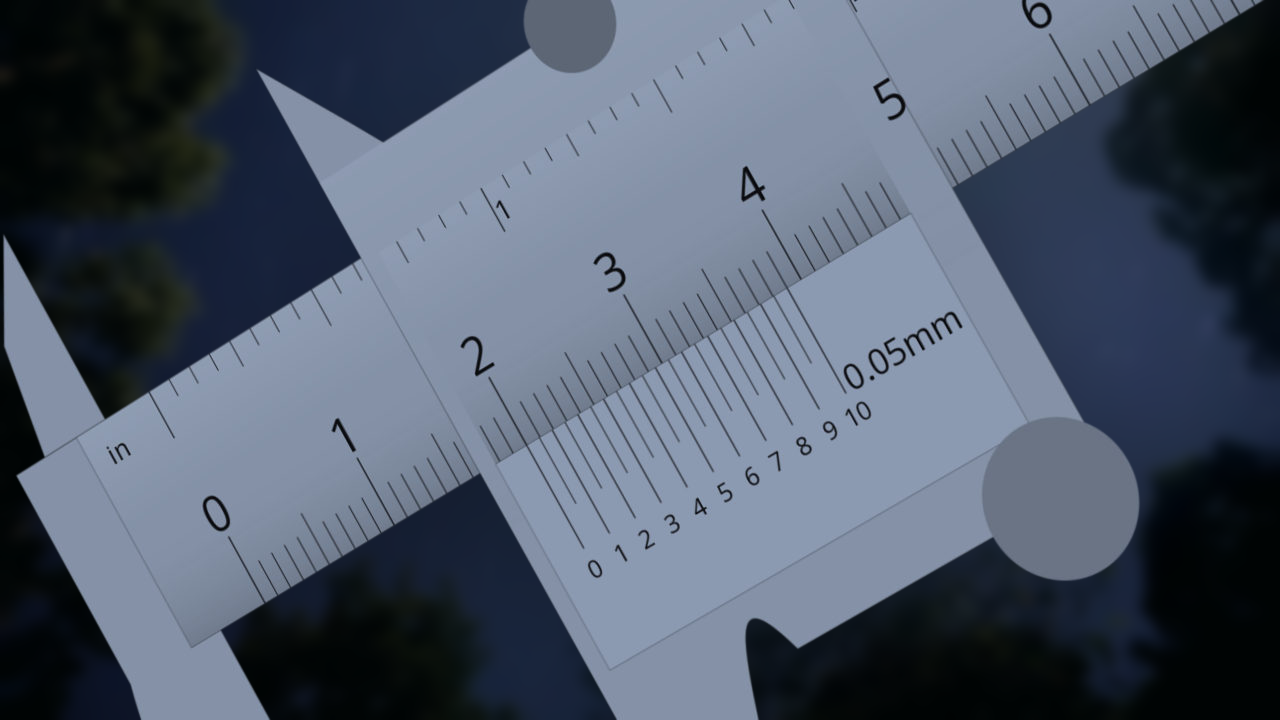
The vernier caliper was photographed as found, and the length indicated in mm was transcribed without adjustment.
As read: 20.0 mm
